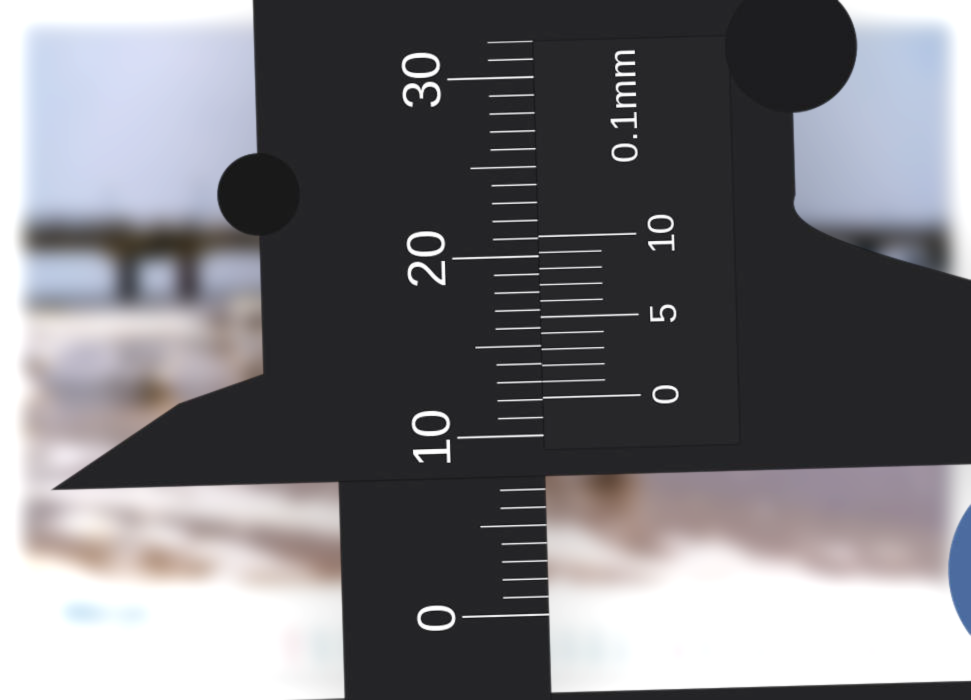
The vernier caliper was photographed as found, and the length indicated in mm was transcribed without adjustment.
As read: 12.1 mm
